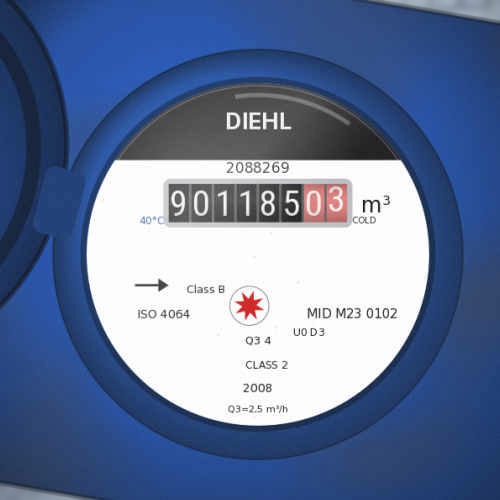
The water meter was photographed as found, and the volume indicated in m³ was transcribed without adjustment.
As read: 901185.03 m³
